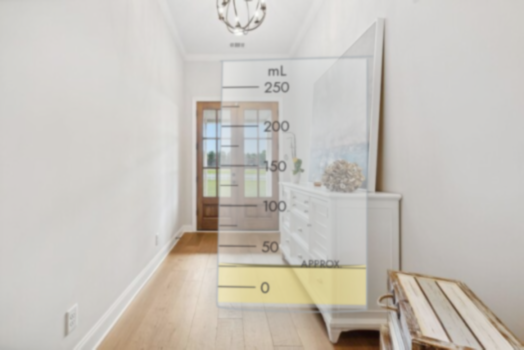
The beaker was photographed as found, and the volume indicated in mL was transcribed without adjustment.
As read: 25 mL
